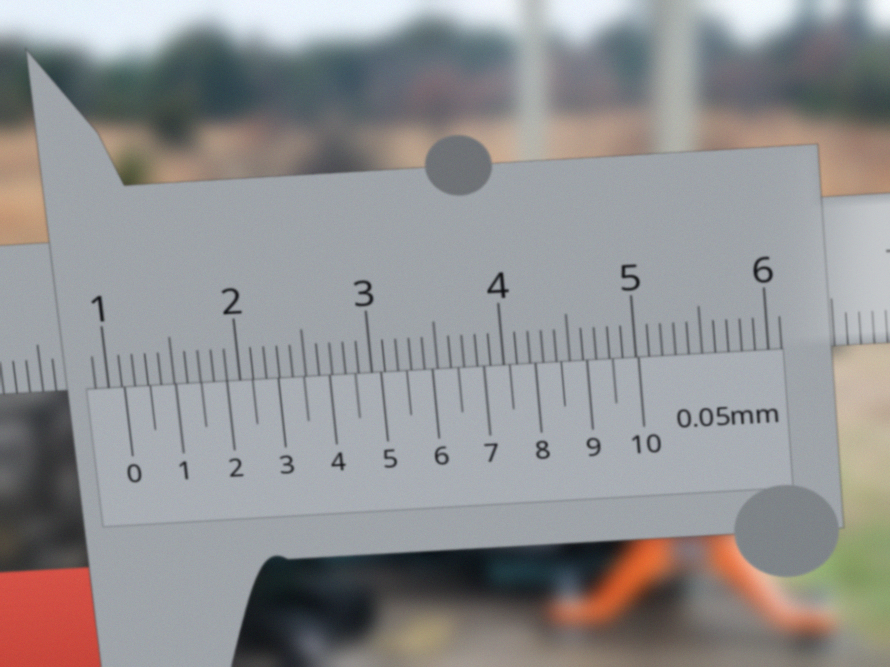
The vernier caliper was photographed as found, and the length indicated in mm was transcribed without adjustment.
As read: 11.2 mm
